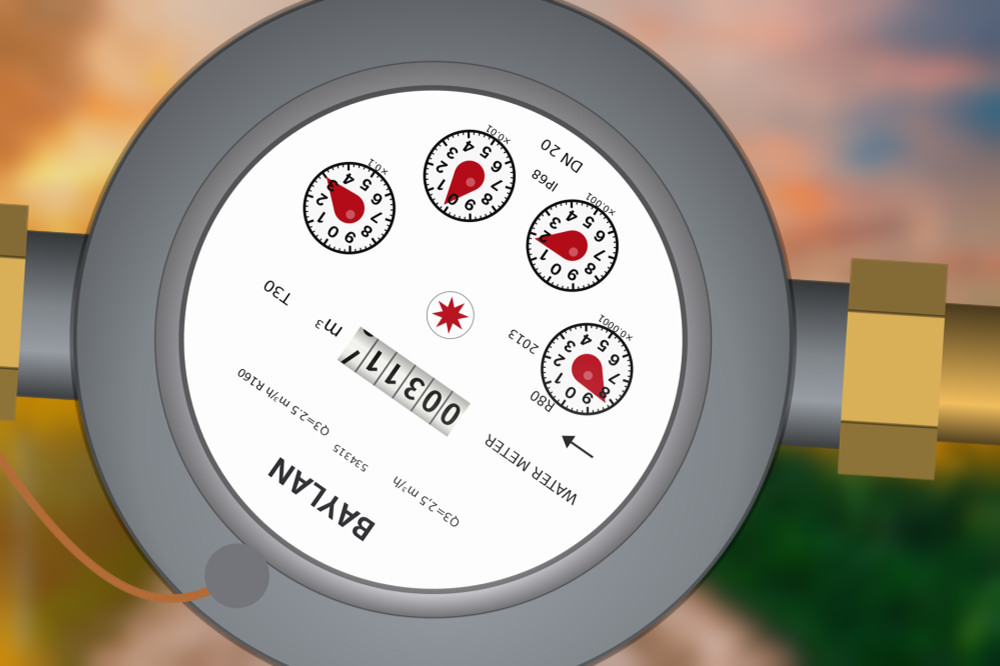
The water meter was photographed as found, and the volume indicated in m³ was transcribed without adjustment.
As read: 3117.3018 m³
